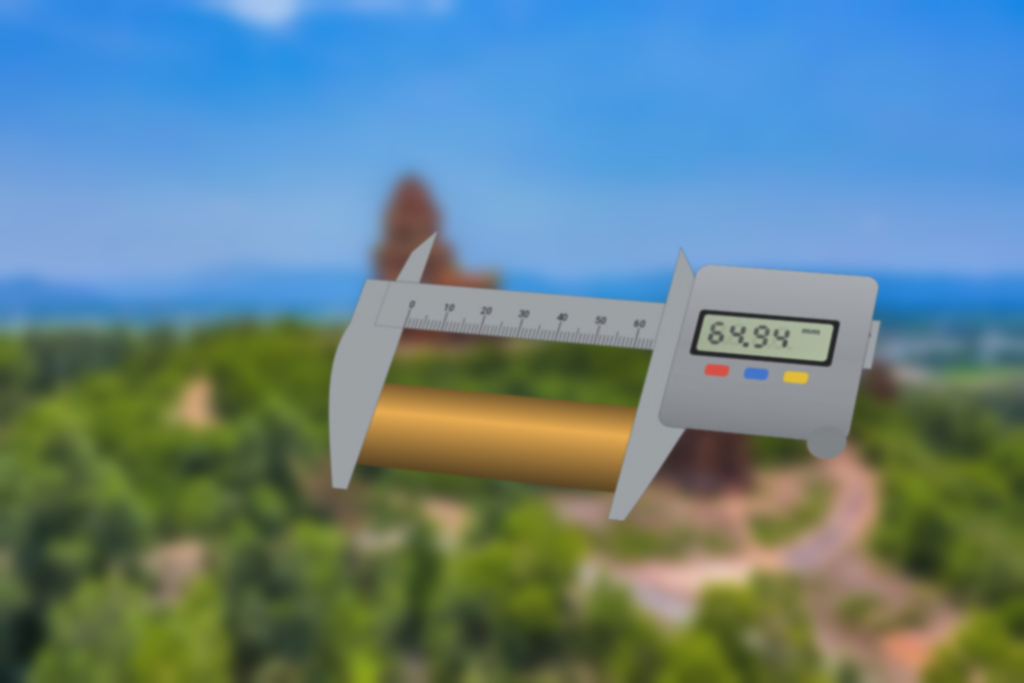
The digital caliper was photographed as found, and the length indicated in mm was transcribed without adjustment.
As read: 64.94 mm
